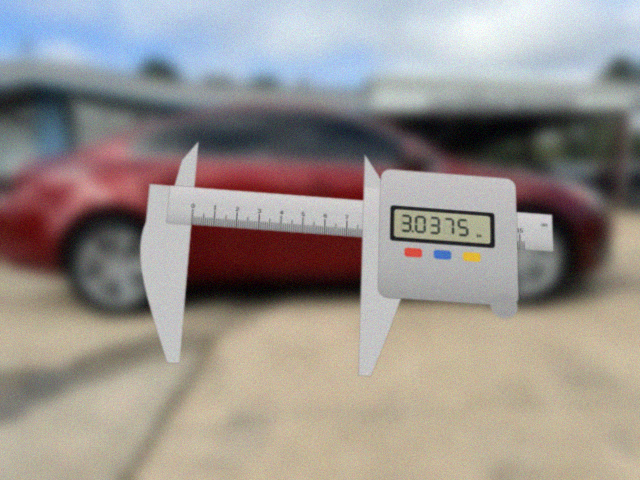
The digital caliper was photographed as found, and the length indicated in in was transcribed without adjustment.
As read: 3.0375 in
